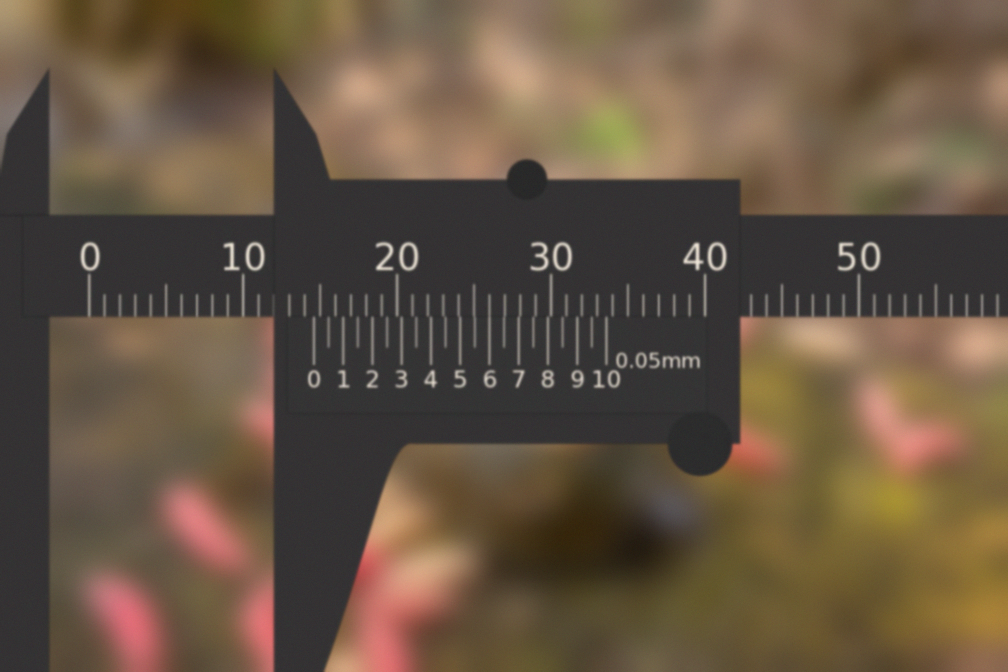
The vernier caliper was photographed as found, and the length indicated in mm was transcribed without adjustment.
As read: 14.6 mm
